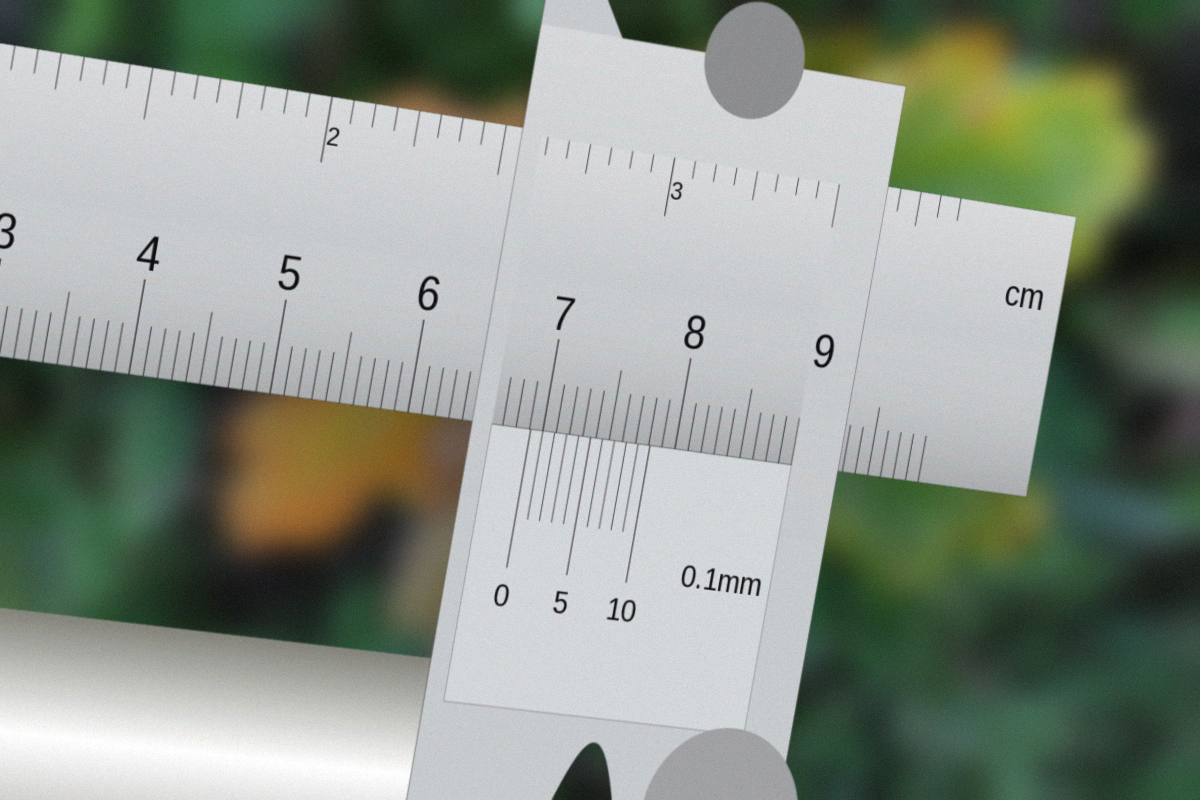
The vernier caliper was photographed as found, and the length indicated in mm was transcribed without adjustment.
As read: 69.1 mm
